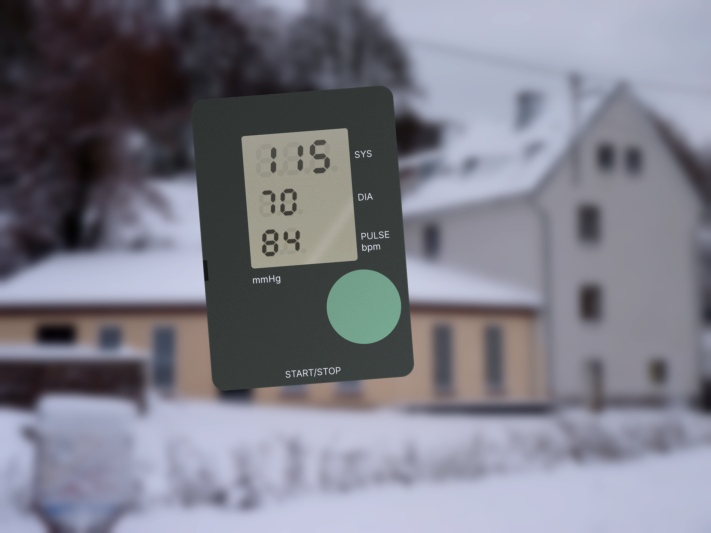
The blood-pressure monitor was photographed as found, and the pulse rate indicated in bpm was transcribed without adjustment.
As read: 84 bpm
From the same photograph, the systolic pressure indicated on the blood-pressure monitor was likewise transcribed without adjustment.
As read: 115 mmHg
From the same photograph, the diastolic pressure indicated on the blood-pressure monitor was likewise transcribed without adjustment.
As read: 70 mmHg
